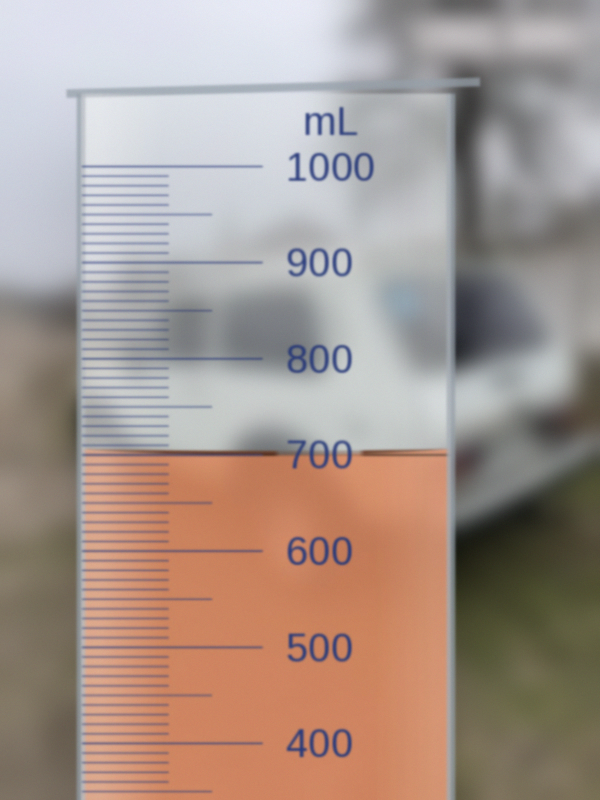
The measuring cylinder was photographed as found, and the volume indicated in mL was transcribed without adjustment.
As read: 700 mL
